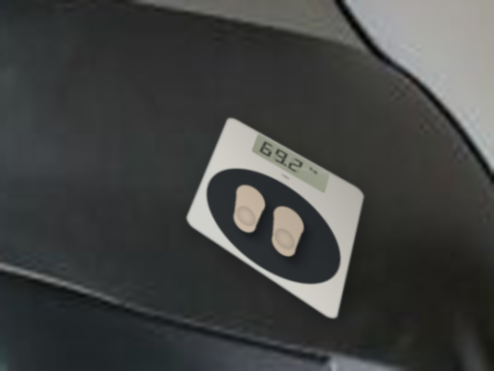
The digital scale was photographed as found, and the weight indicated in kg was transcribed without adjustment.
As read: 69.2 kg
